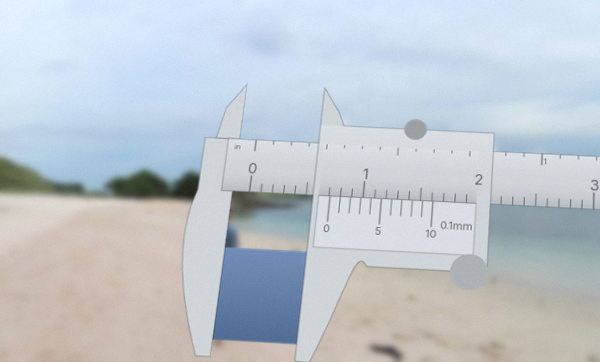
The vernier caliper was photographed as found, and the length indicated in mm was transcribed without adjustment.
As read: 7.1 mm
